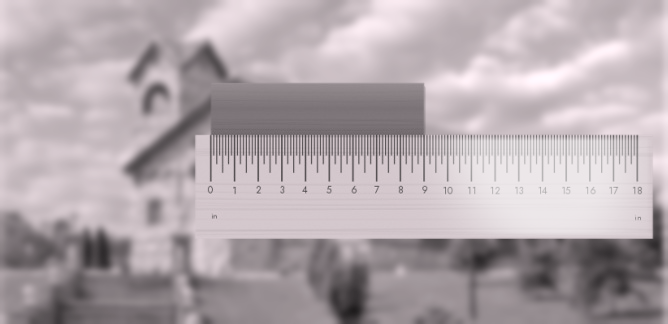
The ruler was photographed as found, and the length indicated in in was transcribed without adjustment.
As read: 9 in
